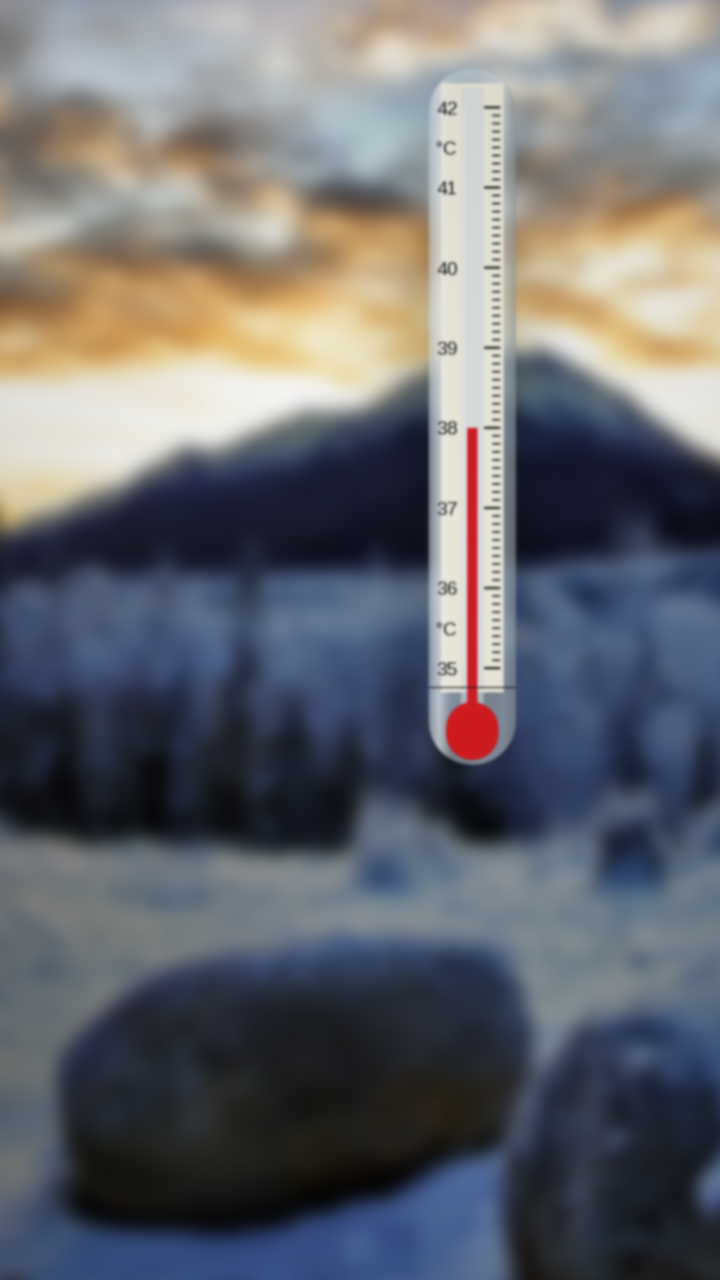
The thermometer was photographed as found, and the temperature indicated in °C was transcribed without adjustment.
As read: 38 °C
